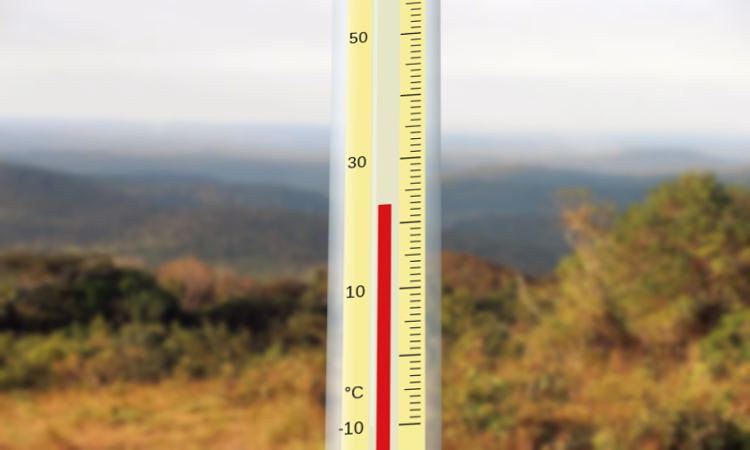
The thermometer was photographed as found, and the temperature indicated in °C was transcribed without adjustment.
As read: 23 °C
